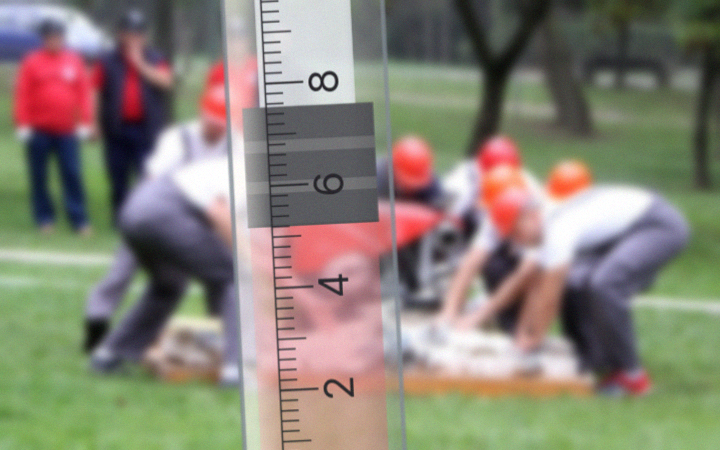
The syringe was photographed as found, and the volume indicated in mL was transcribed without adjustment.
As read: 5.2 mL
